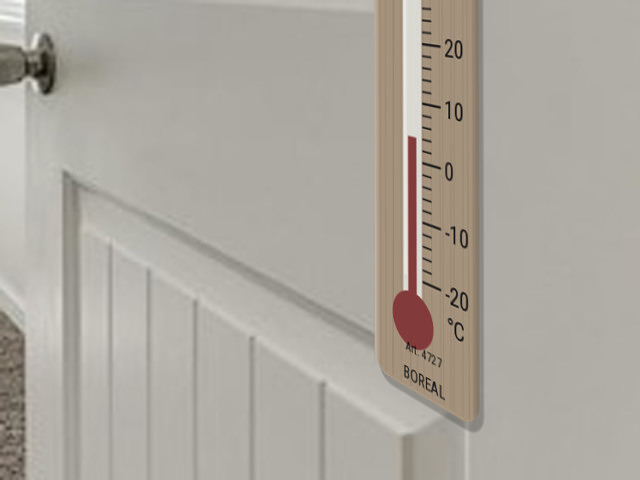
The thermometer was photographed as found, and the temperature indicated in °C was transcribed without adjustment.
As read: 4 °C
